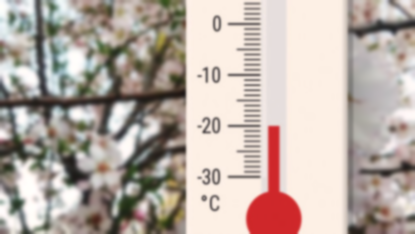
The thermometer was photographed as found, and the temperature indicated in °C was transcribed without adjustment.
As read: -20 °C
